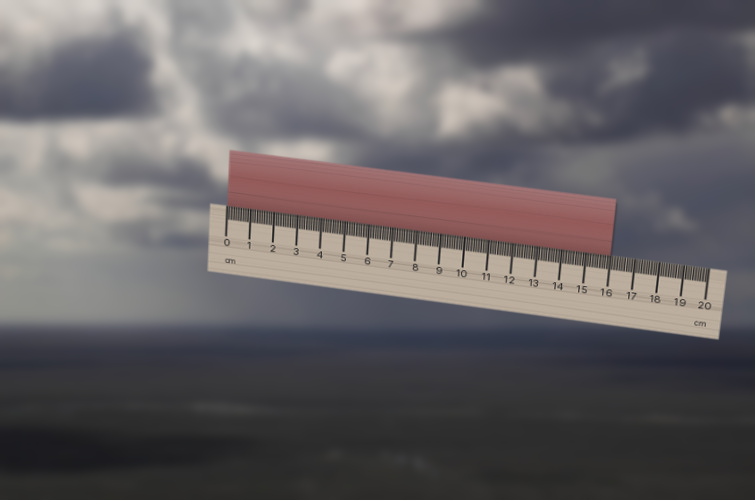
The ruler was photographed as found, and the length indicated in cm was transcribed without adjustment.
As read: 16 cm
